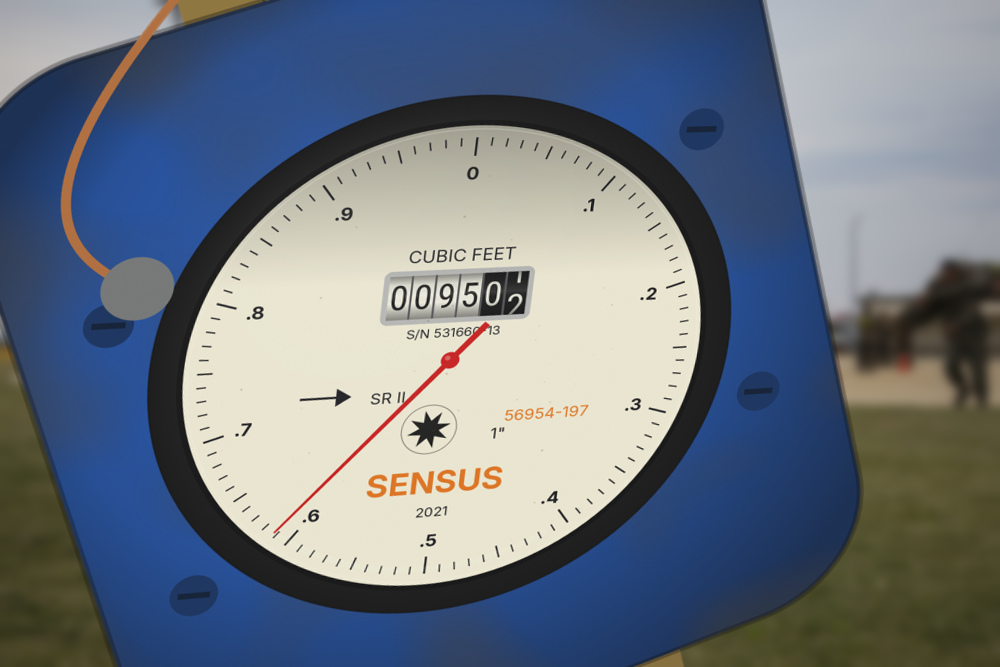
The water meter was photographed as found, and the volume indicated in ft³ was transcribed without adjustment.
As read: 9501.61 ft³
